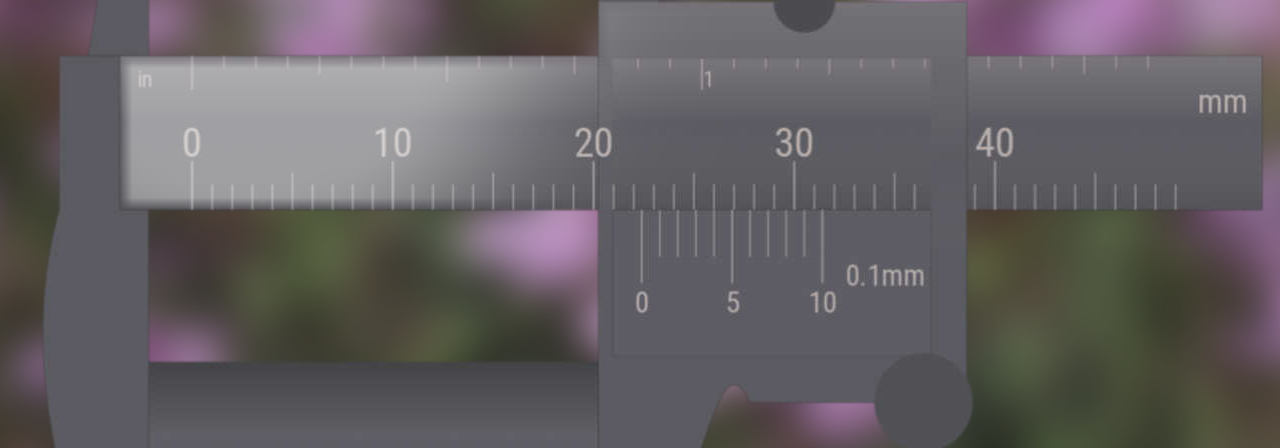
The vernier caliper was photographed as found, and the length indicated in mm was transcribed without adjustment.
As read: 22.4 mm
